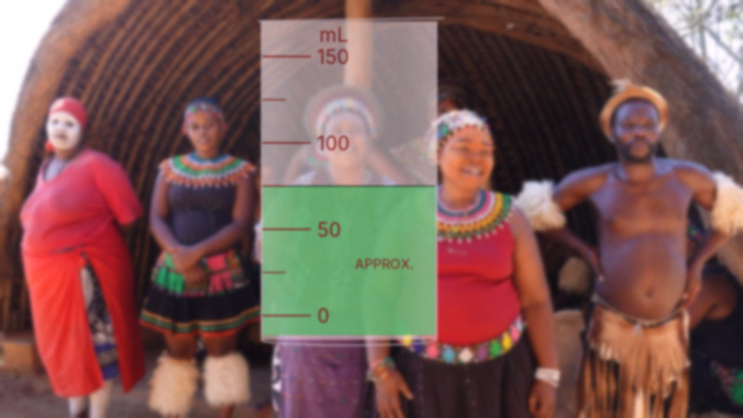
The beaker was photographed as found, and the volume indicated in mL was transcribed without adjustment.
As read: 75 mL
